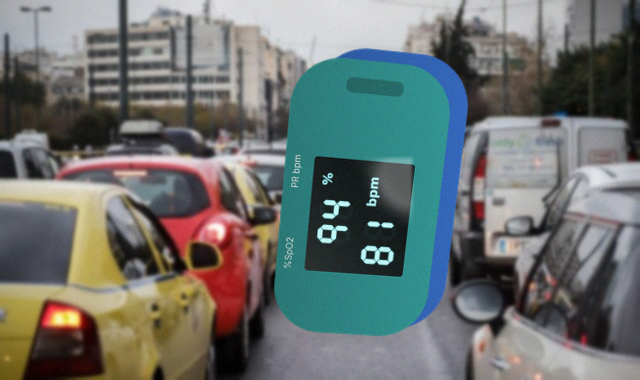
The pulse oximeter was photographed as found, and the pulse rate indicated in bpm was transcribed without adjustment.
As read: 81 bpm
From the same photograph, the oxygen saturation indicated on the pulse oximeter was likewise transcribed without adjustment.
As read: 94 %
